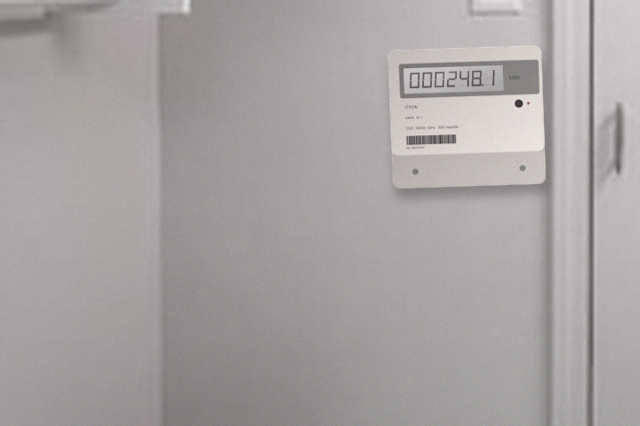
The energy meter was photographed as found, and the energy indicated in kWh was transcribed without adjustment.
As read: 248.1 kWh
